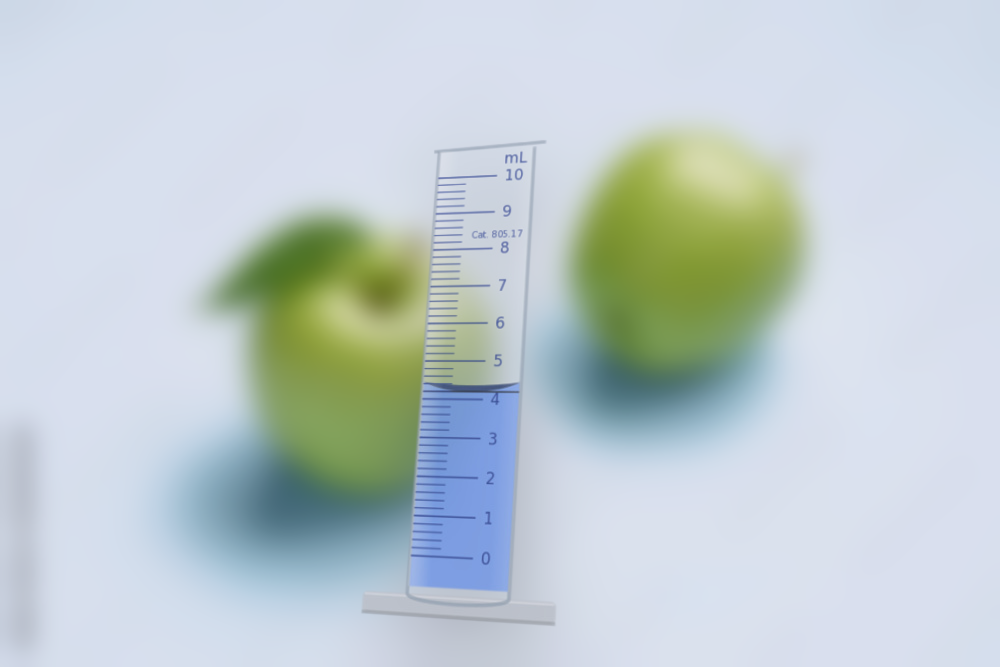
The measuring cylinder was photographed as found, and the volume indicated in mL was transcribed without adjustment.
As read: 4.2 mL
